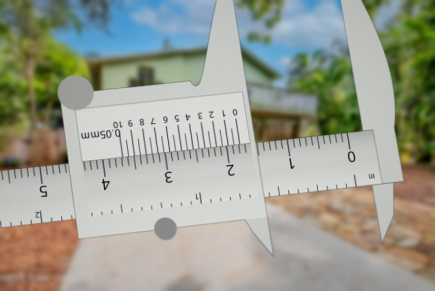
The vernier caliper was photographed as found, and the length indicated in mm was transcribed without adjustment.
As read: 17.8 mm
